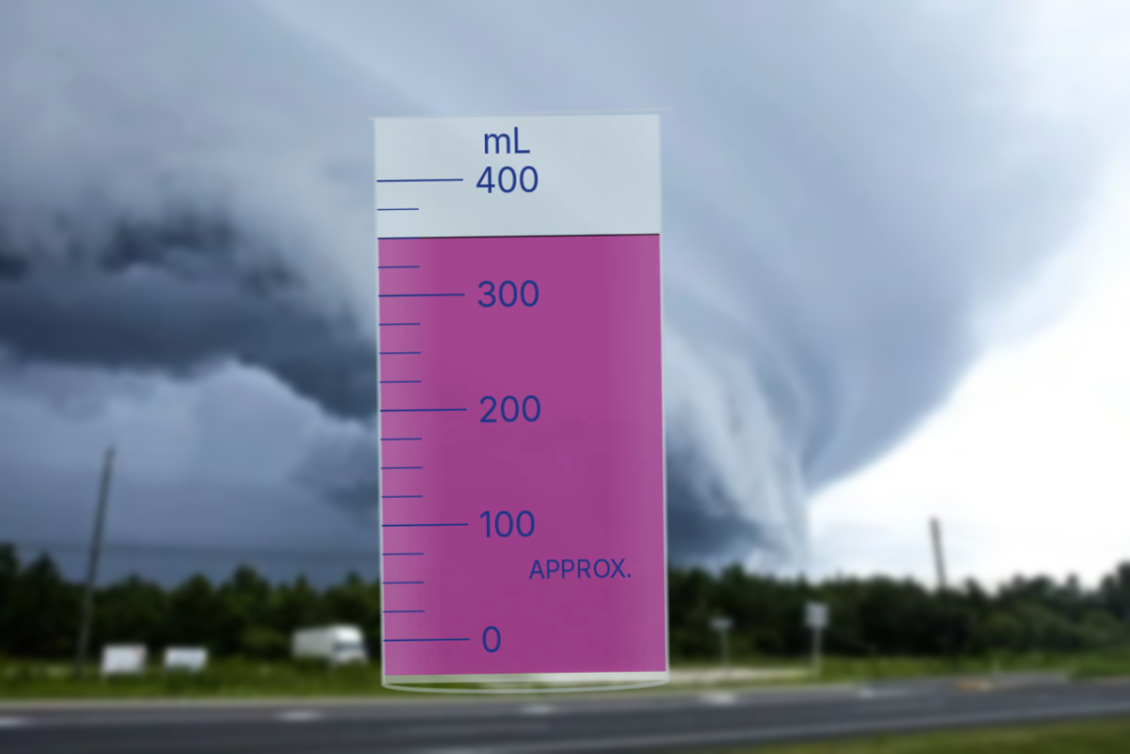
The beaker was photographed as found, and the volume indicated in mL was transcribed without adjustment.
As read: 350 mL
